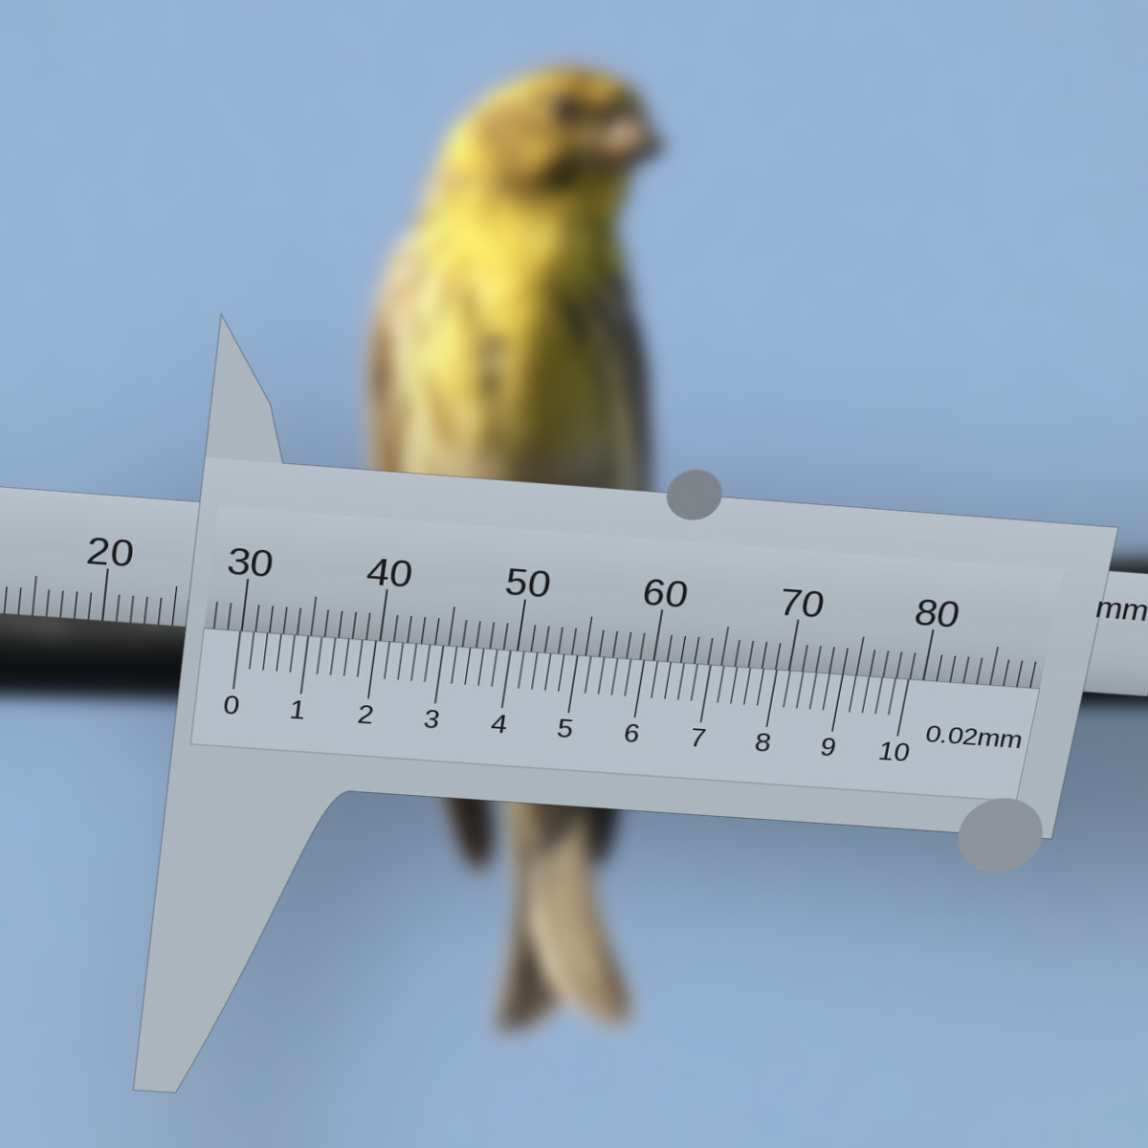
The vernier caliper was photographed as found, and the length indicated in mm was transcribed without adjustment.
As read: 29.9 mm
